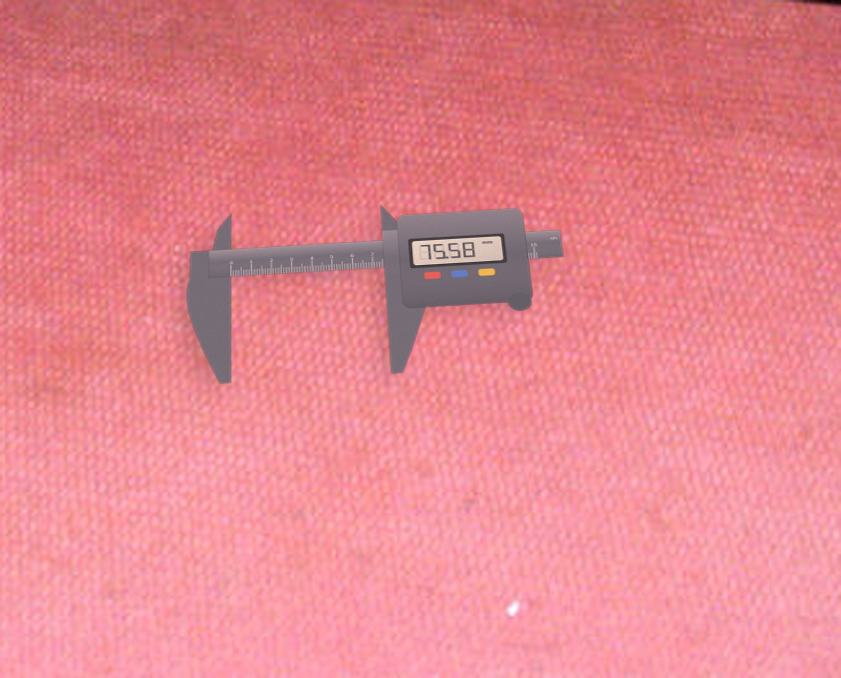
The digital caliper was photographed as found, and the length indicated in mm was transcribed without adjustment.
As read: 75.58 mm
